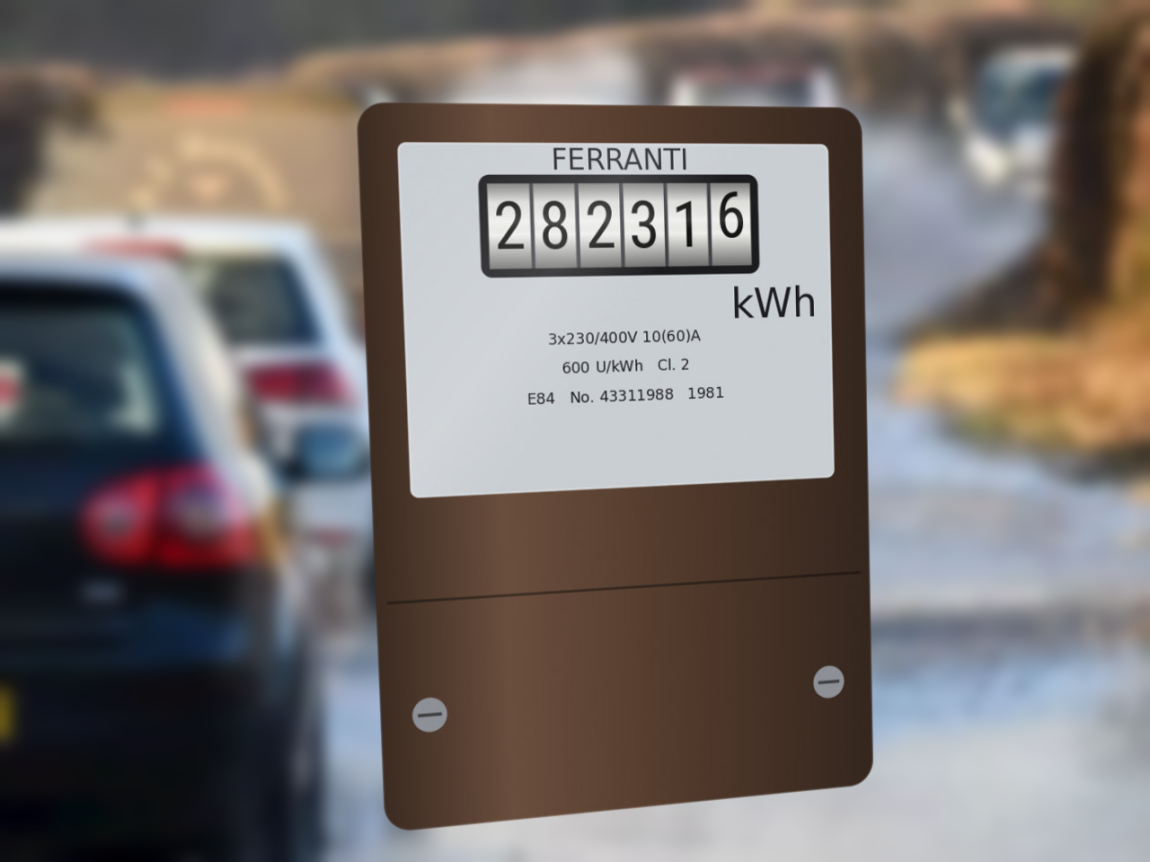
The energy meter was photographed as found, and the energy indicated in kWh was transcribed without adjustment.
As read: 282316 kWh
